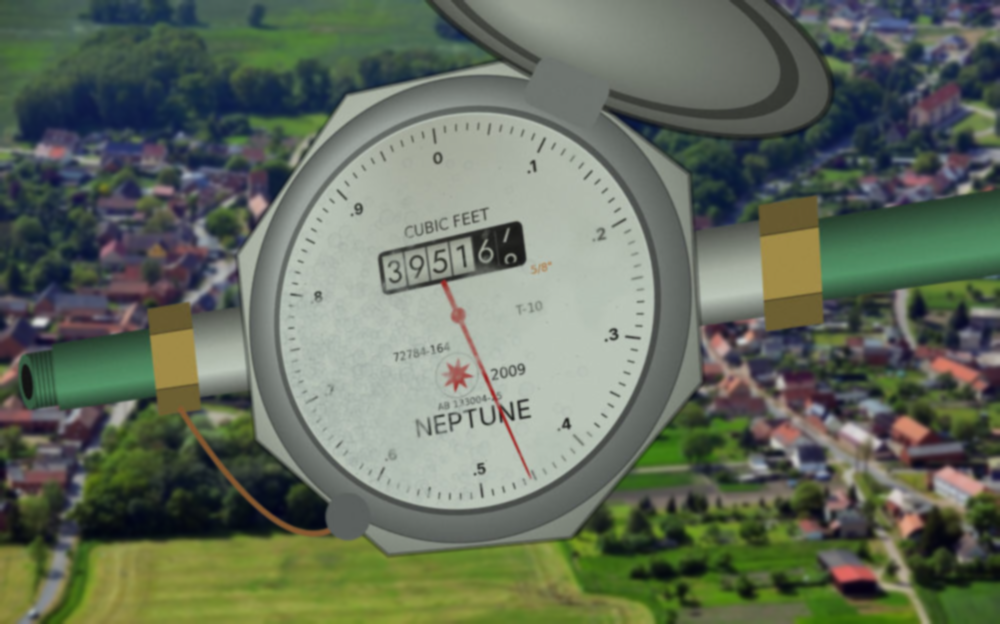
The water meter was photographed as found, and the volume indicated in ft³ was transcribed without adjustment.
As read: 395167.45 ft³
